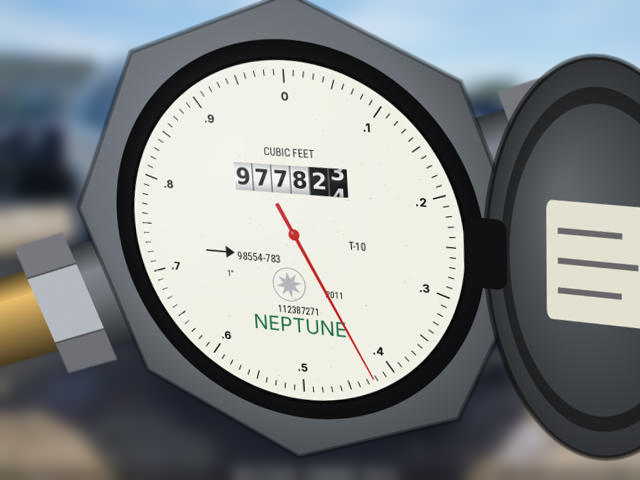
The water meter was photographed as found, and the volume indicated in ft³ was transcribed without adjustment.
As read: 977823.42 ft³
